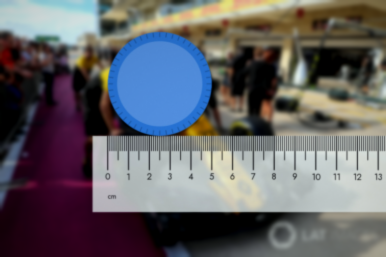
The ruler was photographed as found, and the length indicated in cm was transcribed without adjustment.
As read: 5 cm
